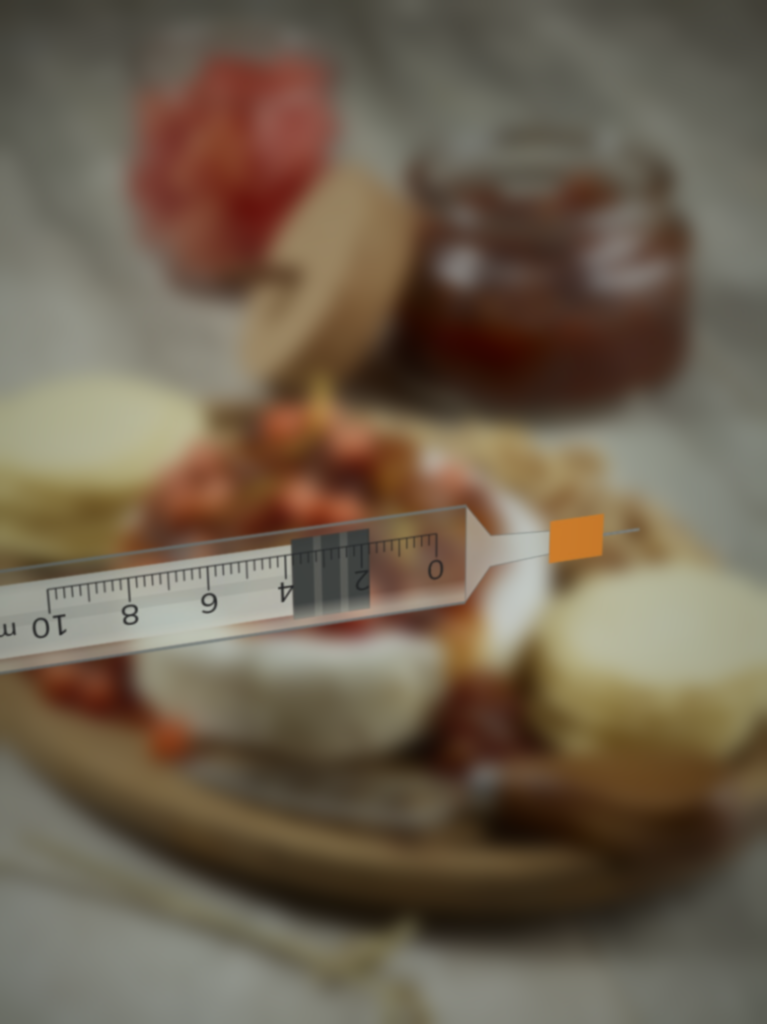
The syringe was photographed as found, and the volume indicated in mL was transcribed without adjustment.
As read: 1.8 mL
